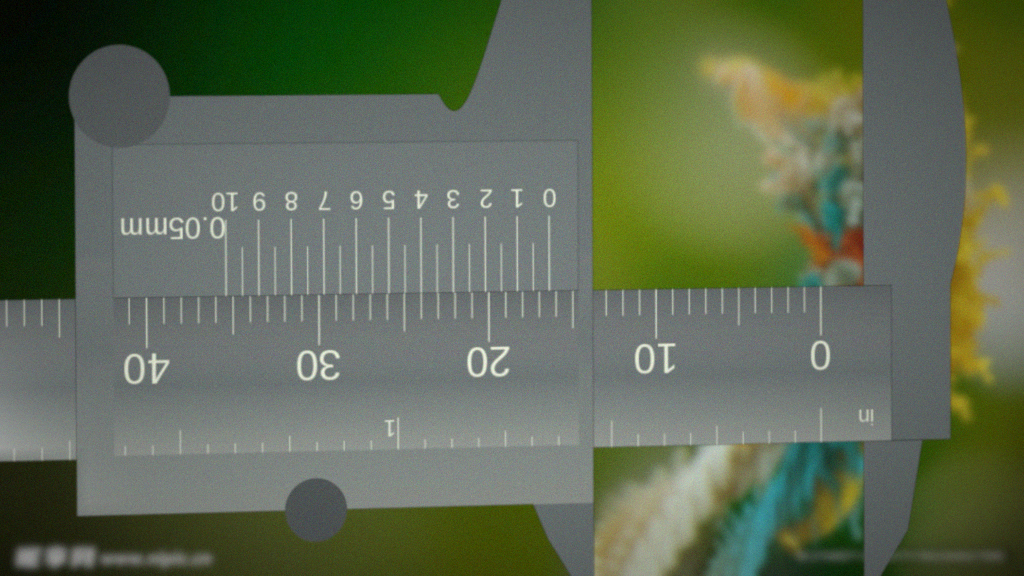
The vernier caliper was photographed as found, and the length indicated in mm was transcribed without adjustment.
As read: 16.4 mm
